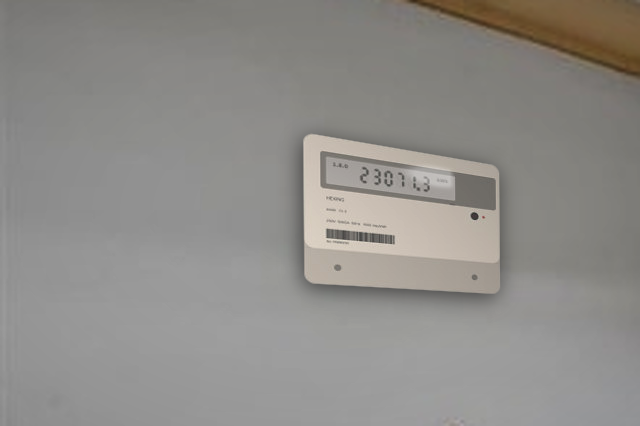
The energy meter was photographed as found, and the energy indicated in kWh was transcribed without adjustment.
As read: 23071.3 kWh
